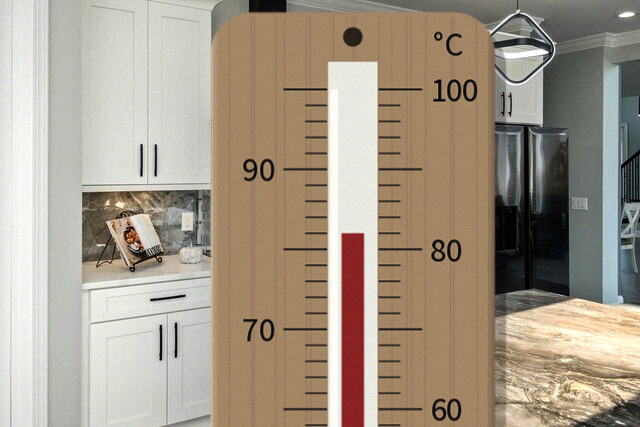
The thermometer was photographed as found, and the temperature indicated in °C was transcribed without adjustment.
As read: 82 °C
